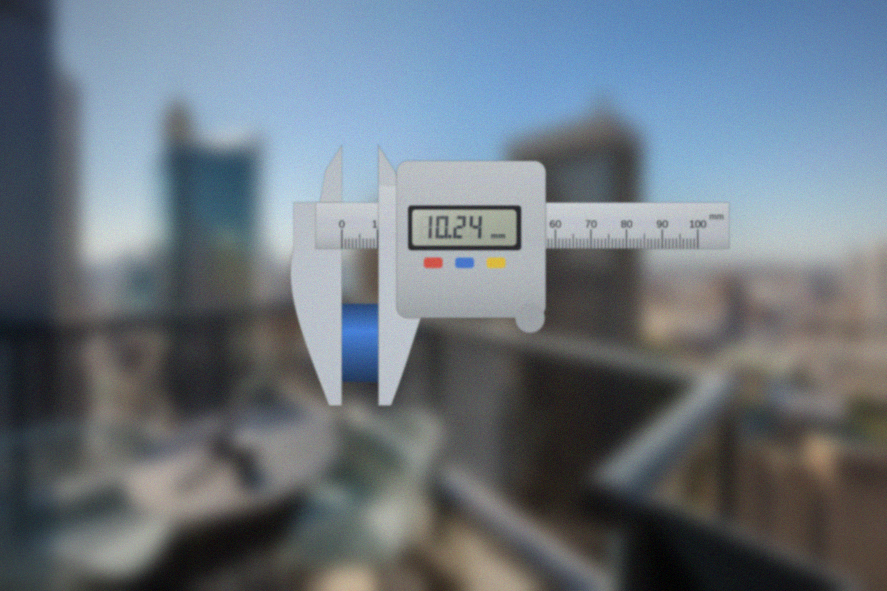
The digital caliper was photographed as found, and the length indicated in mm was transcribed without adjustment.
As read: 10.24 mm
